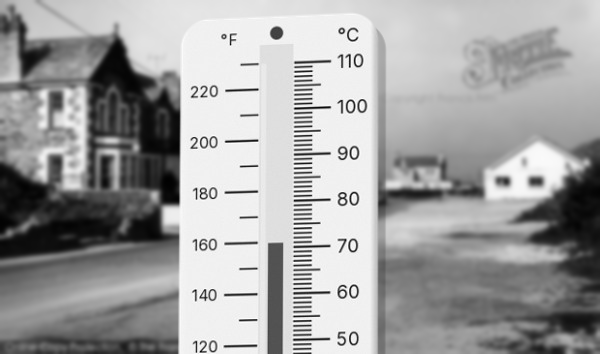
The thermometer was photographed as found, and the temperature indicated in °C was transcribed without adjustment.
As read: 71 °C
